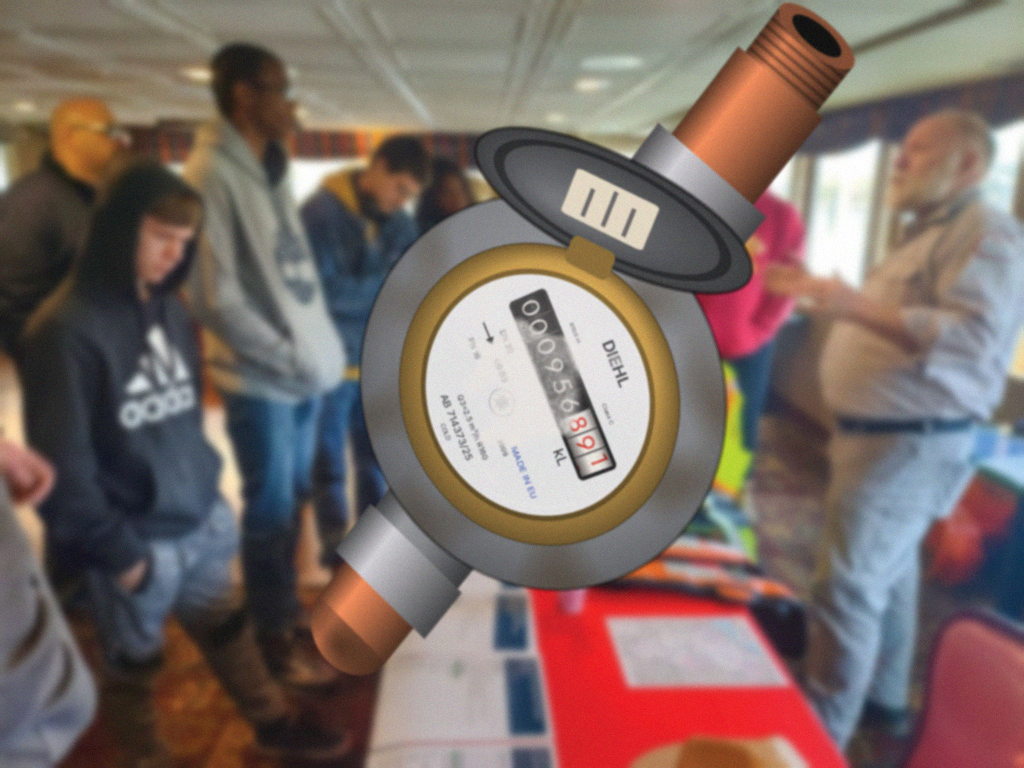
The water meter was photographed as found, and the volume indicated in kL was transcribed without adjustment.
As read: 956.891 kL
